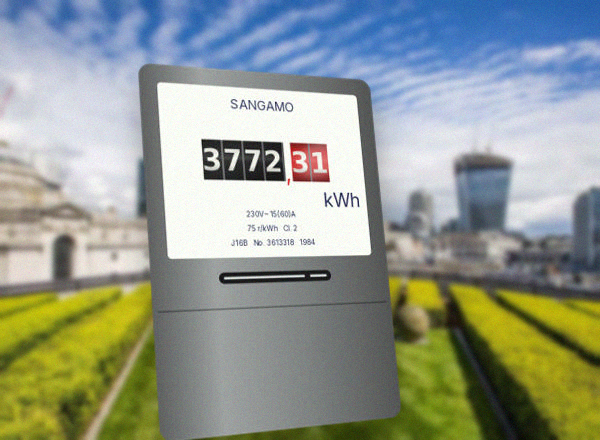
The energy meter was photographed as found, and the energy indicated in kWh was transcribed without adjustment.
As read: 3772.31 kWh
